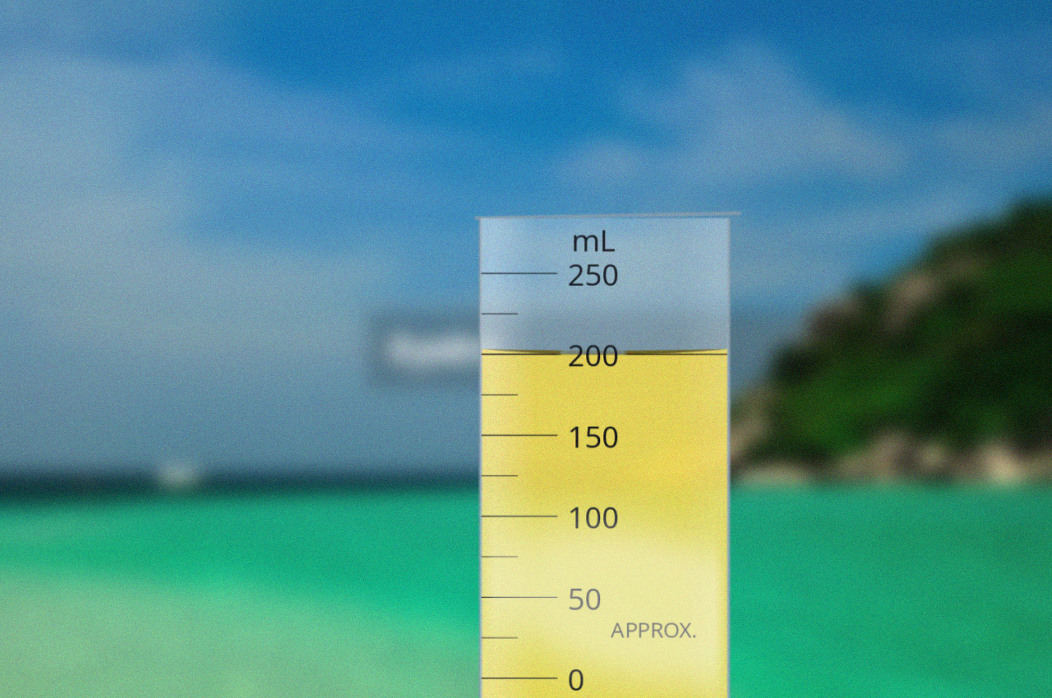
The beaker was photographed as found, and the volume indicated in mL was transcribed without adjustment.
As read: 200 mL
